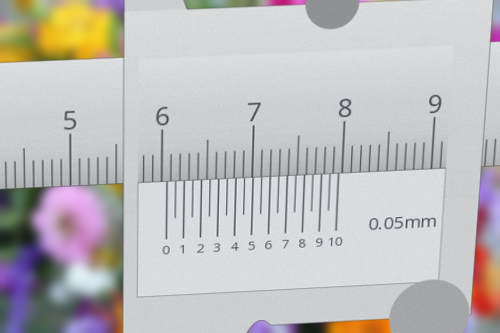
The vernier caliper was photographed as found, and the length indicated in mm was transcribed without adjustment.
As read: 60.6 mm
